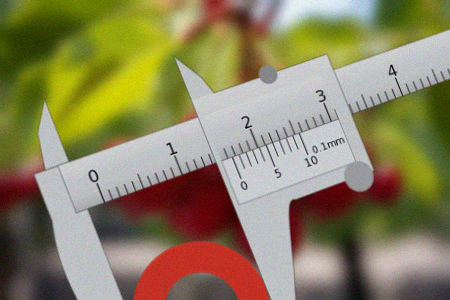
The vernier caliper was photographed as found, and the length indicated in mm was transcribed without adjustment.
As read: 16.6 mm
